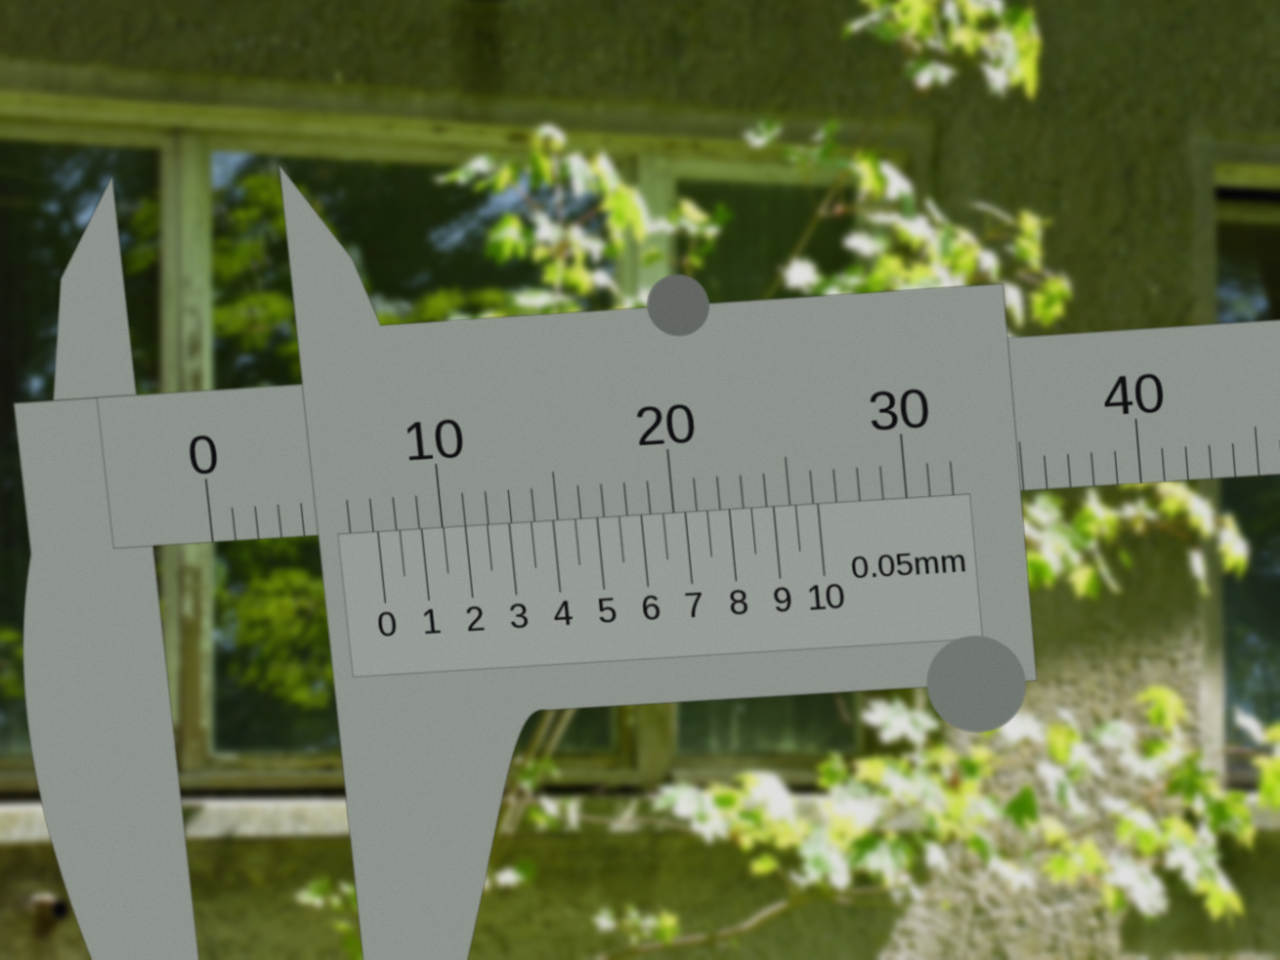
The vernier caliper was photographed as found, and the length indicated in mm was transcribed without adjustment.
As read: 7.2 mm
